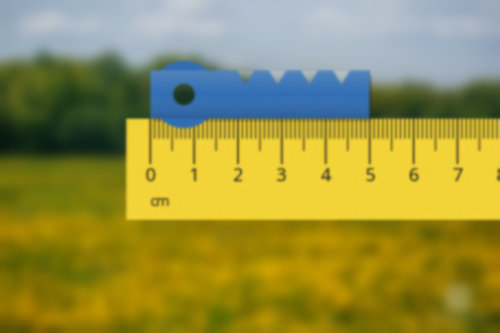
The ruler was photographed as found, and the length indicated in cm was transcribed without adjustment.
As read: 5 cm
